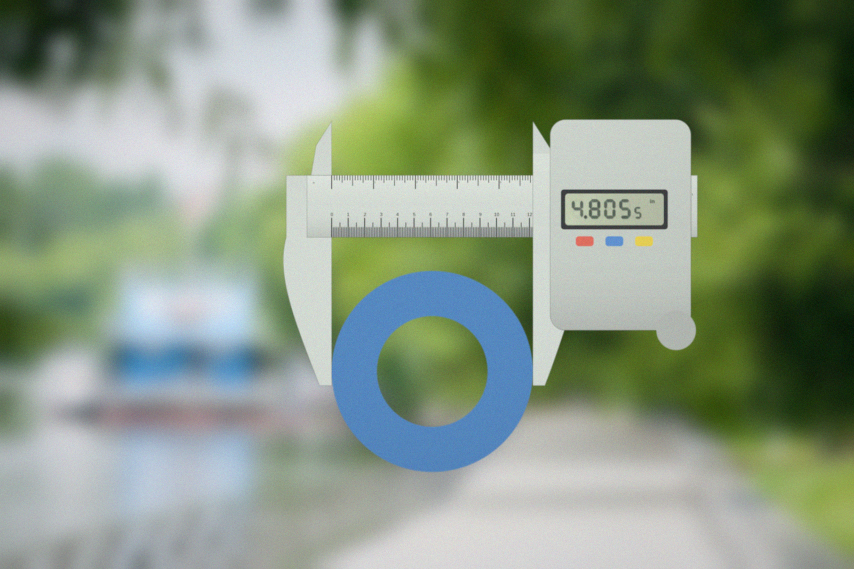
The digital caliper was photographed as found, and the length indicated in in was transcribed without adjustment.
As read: 4.8055 in
